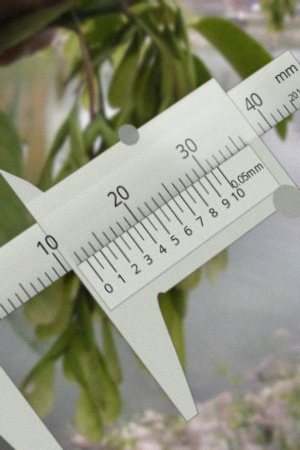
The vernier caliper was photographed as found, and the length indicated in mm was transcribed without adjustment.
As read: 12.6 mm
